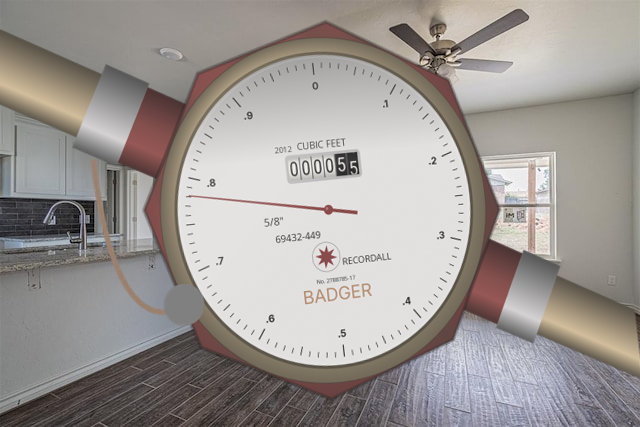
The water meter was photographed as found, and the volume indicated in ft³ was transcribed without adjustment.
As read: 54.78 ft³
